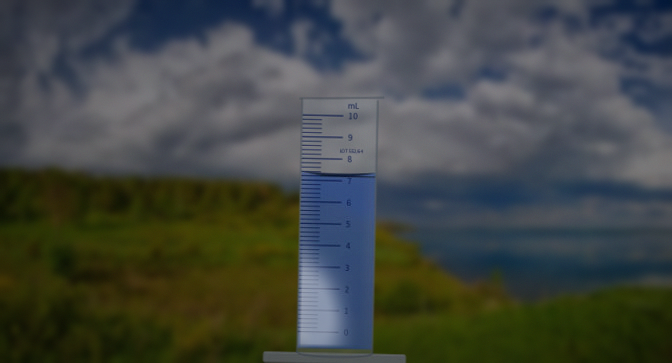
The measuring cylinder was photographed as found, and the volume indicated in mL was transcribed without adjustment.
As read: 7.2 mL
